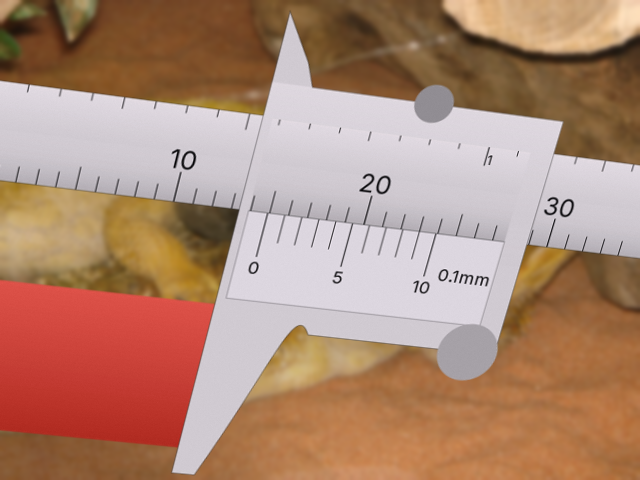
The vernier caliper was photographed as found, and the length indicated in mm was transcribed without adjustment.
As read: 14.9 mm
